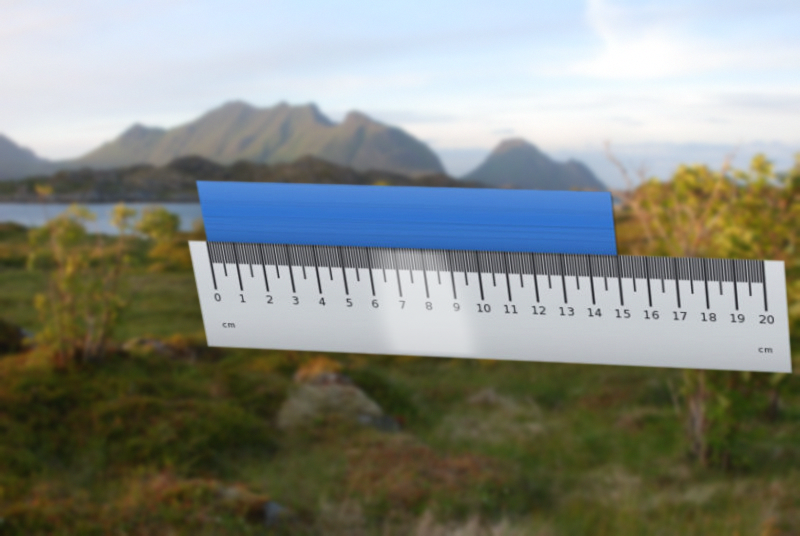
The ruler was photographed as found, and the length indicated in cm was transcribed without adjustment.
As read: 15 cm
